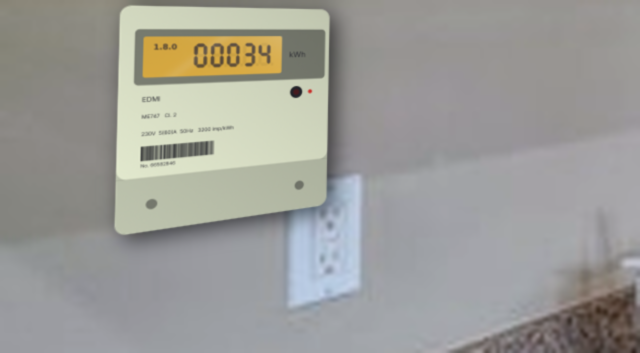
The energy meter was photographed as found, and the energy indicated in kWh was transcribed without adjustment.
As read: 34 kWh
